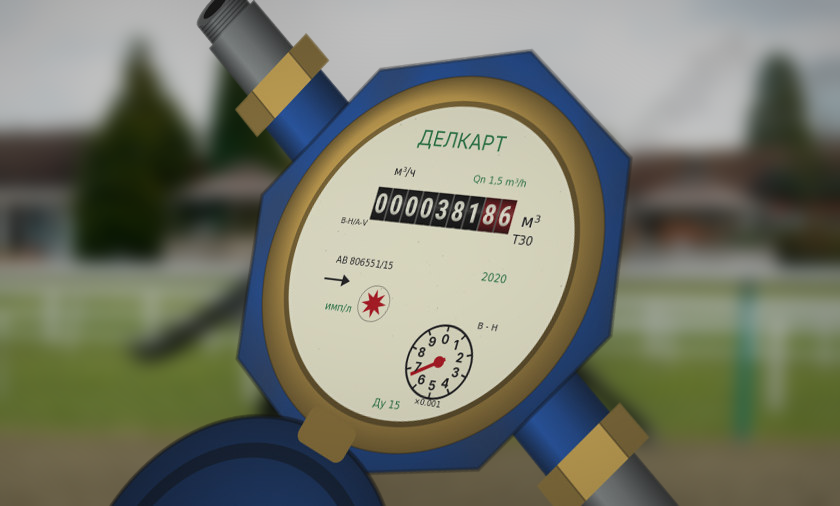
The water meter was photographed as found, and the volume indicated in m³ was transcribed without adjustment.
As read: 381.866 m³
